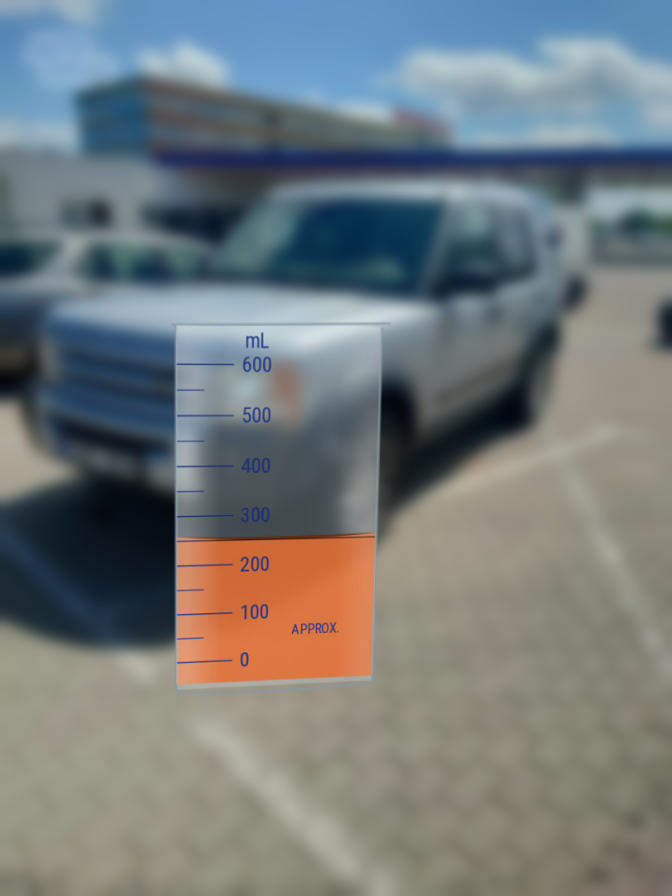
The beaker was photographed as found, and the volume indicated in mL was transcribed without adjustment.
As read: 250 mL
